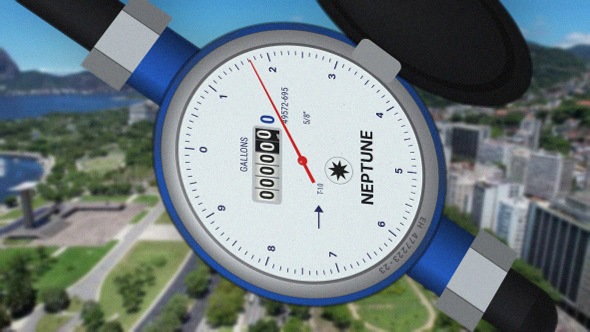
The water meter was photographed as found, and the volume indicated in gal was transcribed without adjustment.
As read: 1.7 gal
